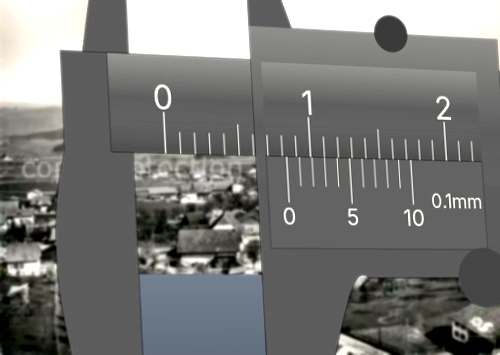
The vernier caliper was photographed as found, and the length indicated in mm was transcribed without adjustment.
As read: 8.3 mm
